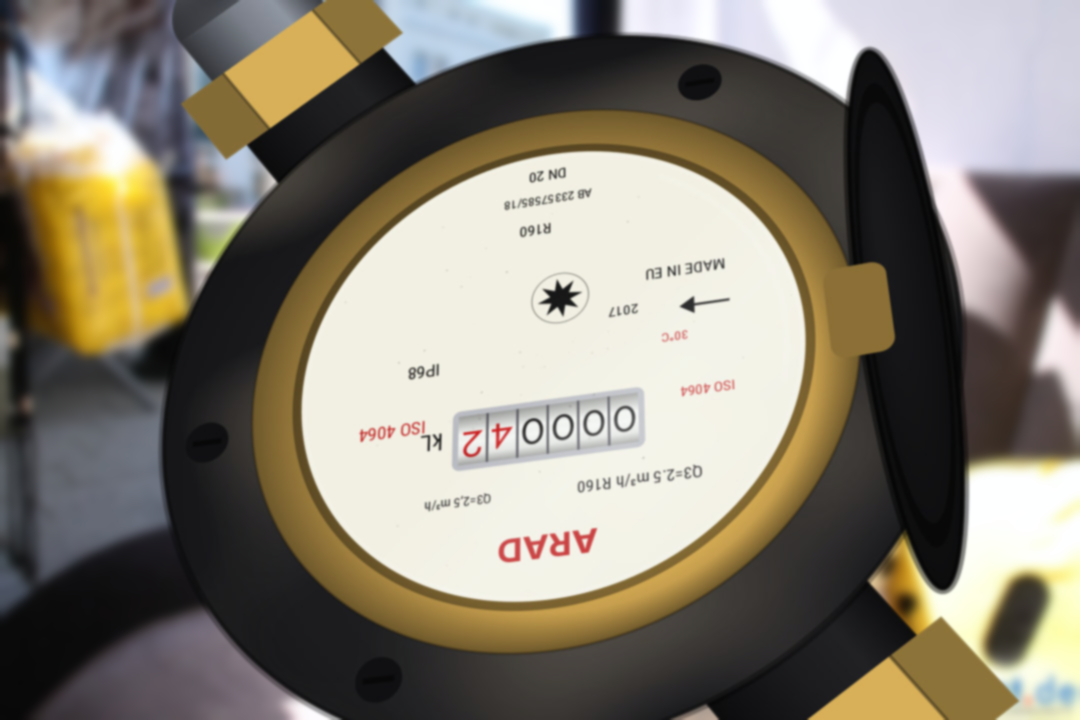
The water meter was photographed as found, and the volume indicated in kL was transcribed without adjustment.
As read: 0.42 kL
